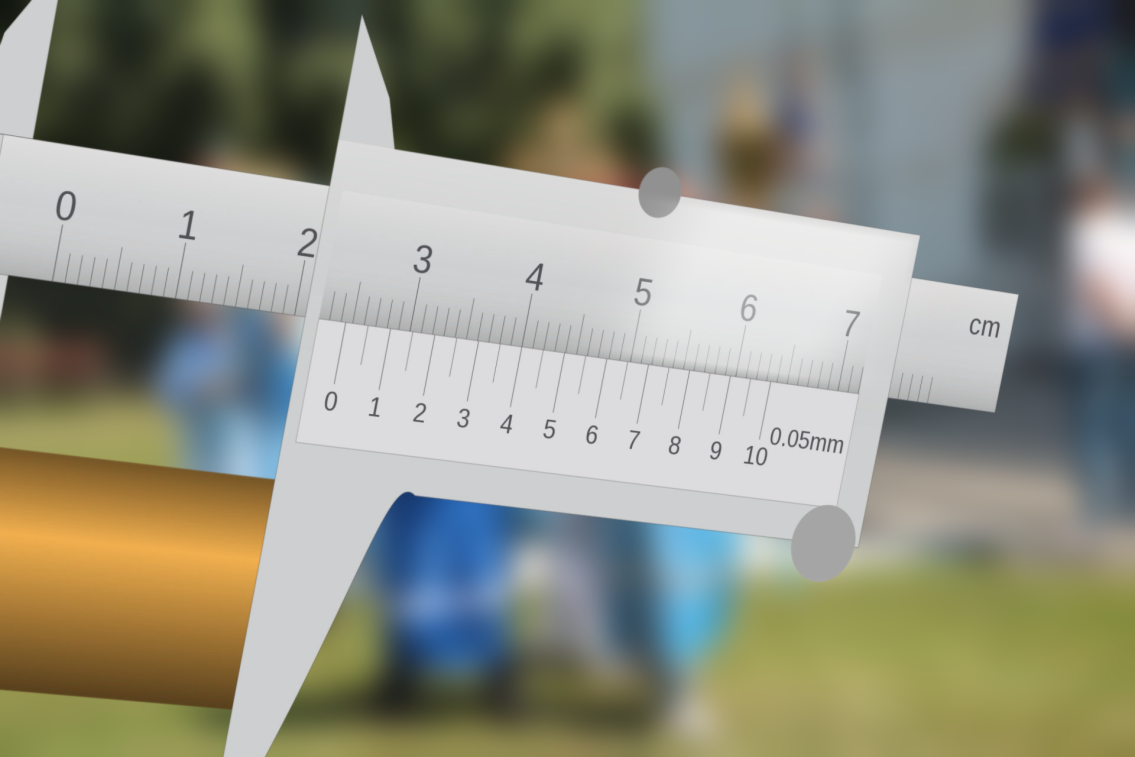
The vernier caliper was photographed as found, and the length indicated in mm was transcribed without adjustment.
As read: 24.4 mm
